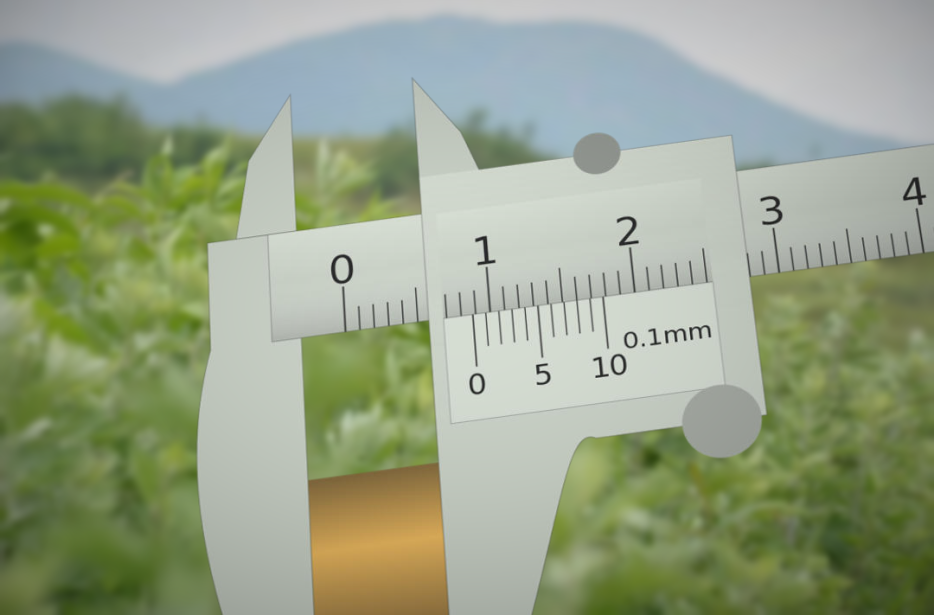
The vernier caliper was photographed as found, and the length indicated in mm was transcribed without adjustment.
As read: 8.8 mm
